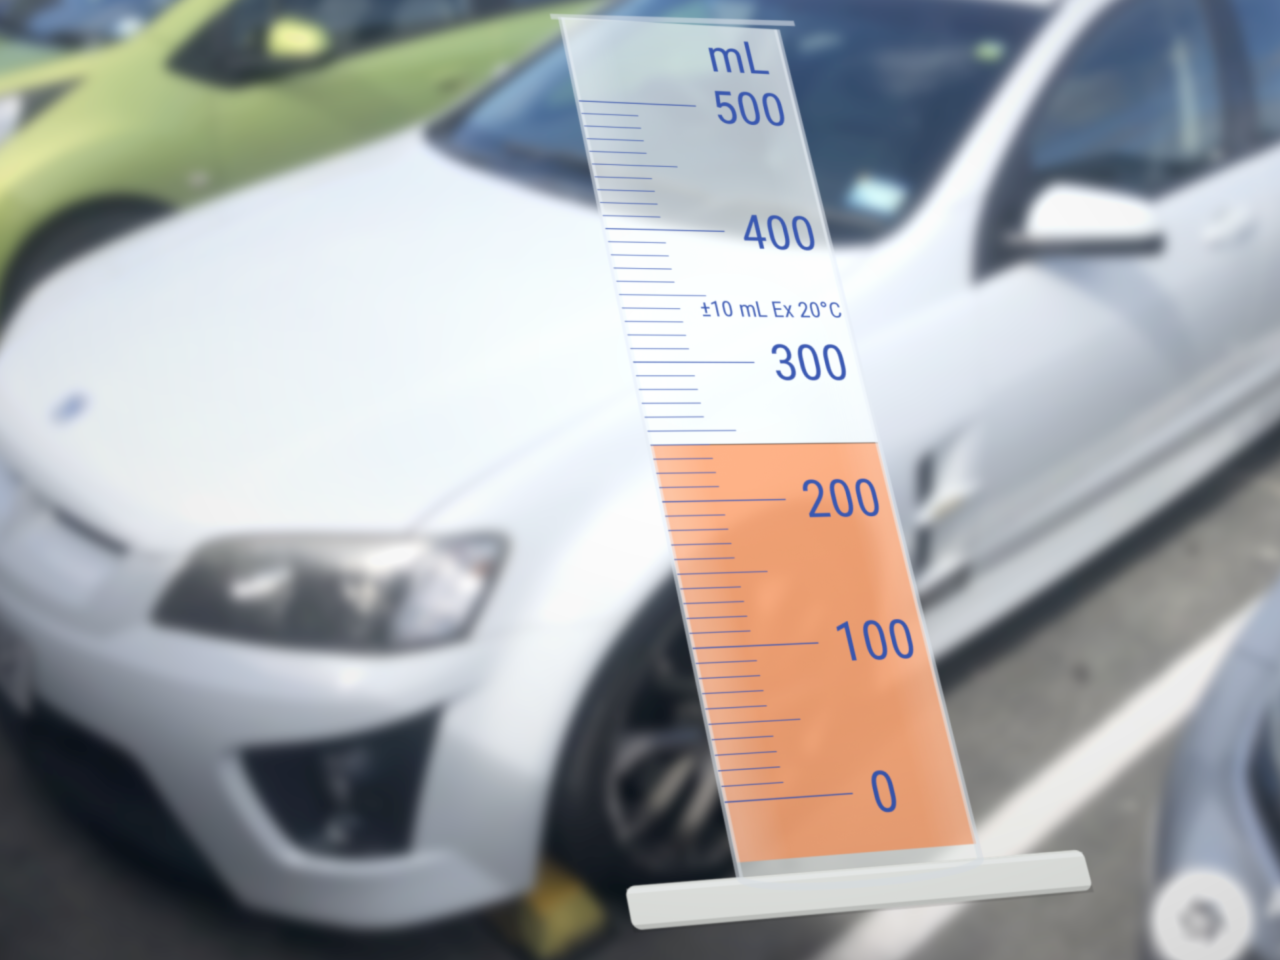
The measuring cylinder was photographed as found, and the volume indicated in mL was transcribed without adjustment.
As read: 240 mL
